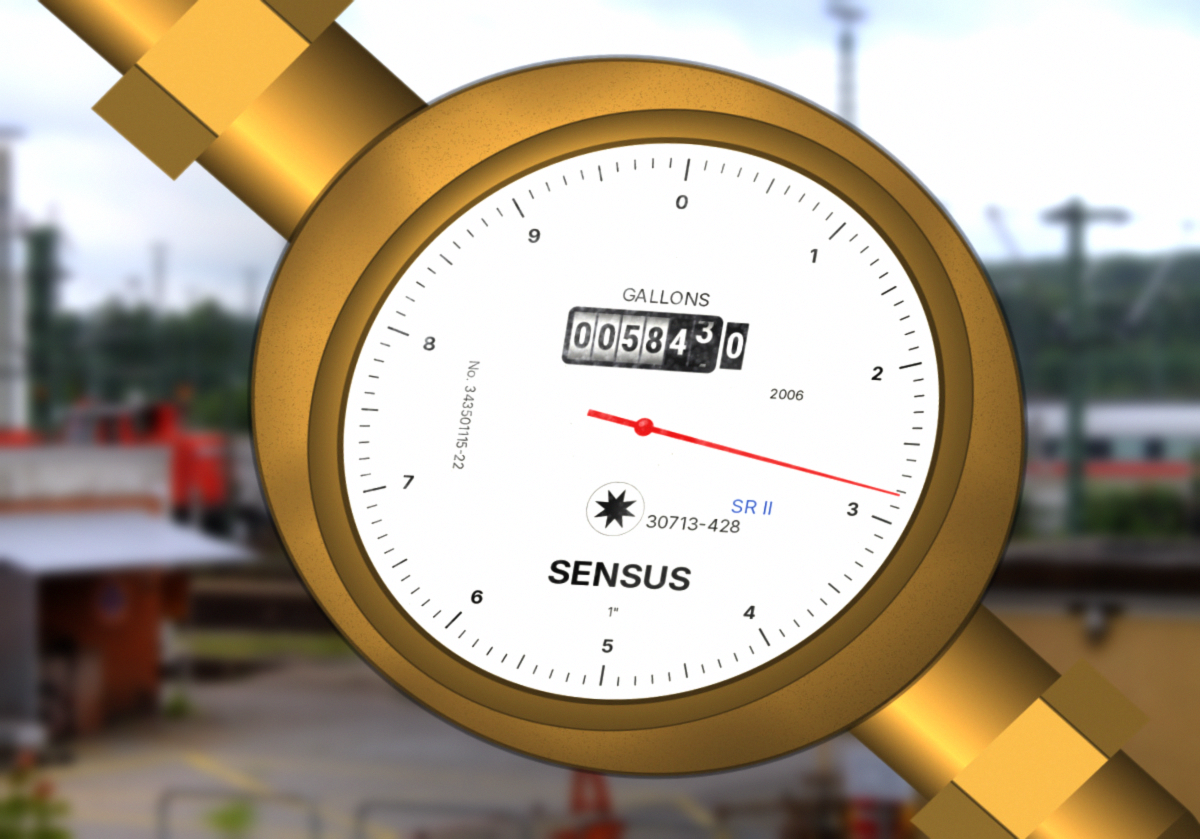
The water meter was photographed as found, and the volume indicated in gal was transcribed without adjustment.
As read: 58432.8 gal
